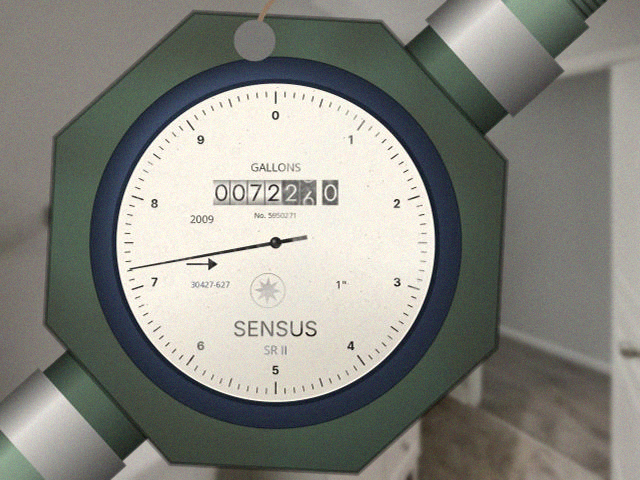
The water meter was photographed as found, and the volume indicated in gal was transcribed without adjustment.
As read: 72257.2 gal
